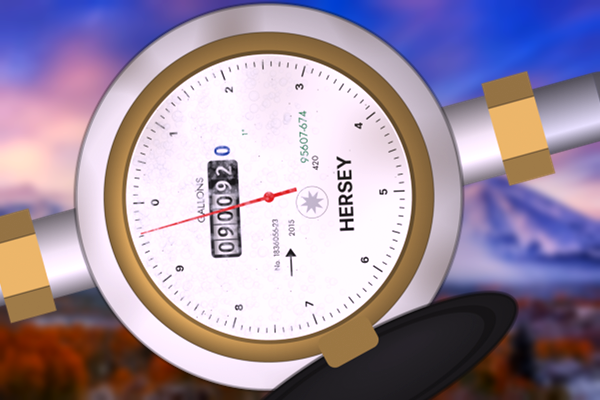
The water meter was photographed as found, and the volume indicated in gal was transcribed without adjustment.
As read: 900919.6 gal
